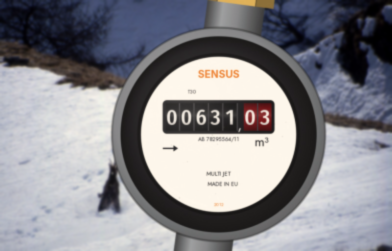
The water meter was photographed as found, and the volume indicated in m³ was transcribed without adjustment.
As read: 631.03 m³
